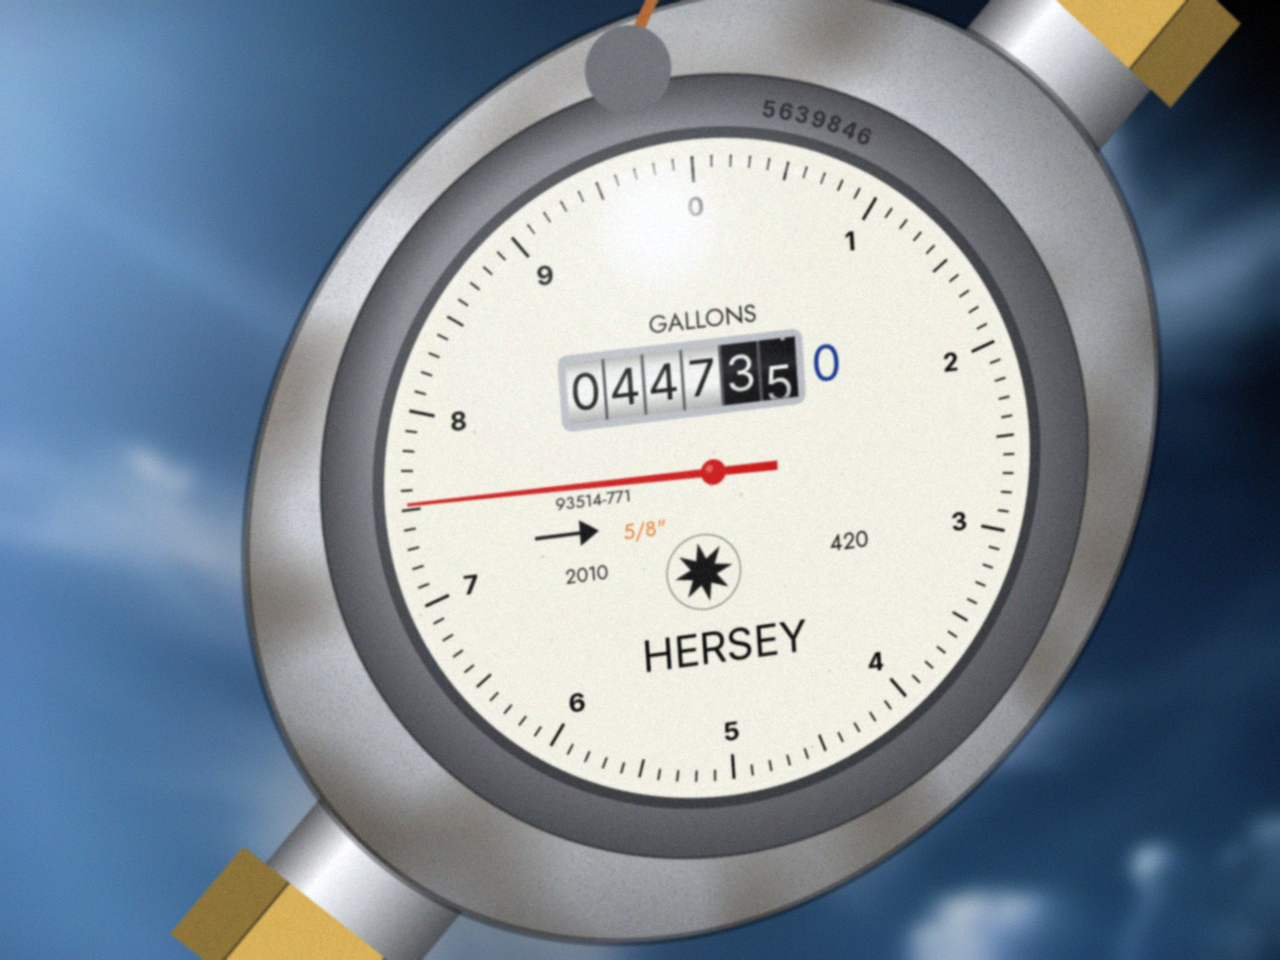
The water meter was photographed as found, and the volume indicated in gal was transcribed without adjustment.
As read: 447347.5 gal
